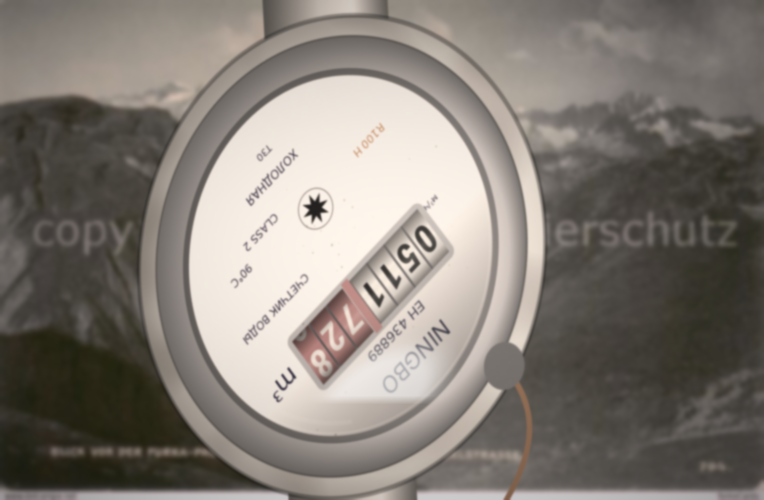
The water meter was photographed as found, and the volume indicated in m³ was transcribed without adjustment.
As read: 511.728 m³
